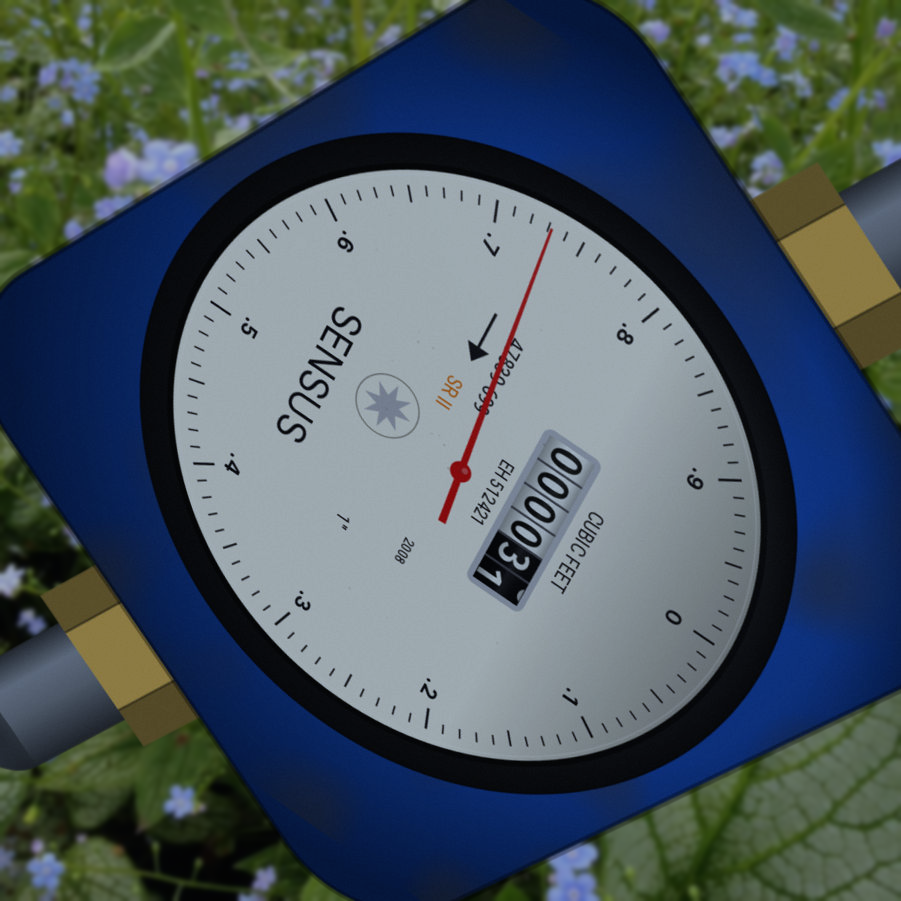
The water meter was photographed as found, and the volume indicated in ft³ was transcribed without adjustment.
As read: 30.73 ft³
